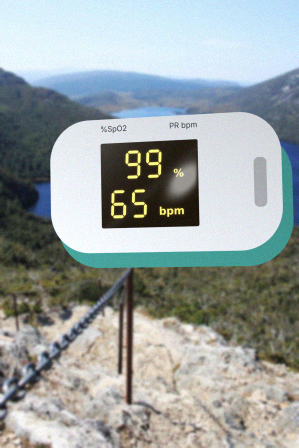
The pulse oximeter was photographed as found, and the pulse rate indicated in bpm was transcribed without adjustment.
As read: 65 bpm
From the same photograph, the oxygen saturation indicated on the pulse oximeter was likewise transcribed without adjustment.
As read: 99 %
